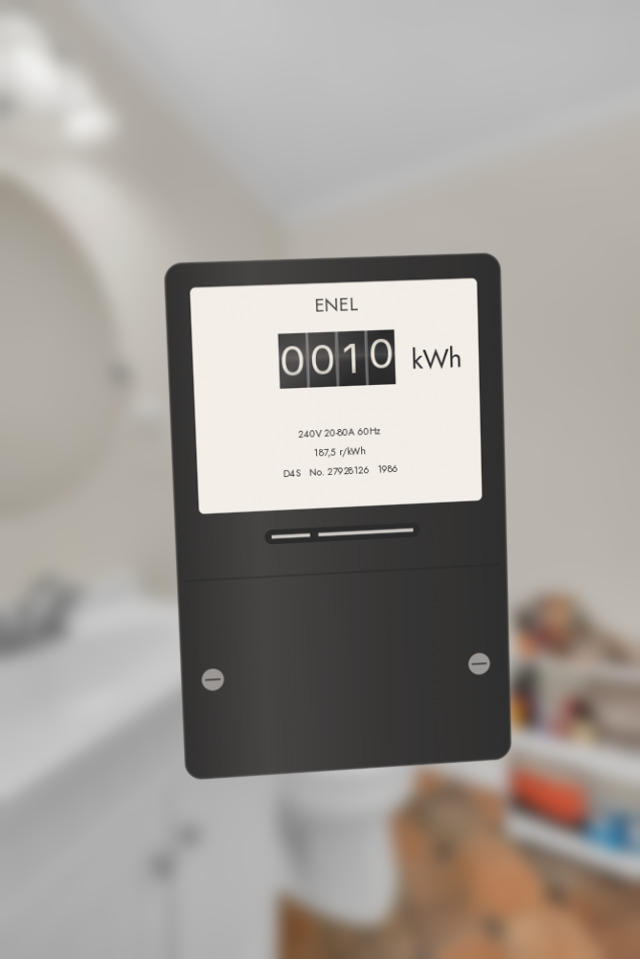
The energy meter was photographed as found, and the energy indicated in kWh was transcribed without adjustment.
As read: 10 kWh
